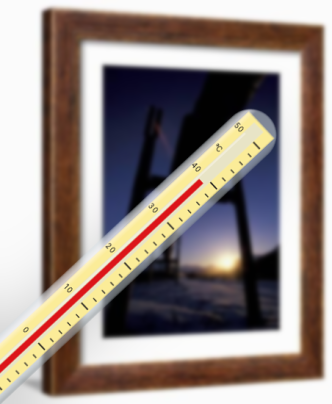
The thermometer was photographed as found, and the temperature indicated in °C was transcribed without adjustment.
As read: 39 °C
